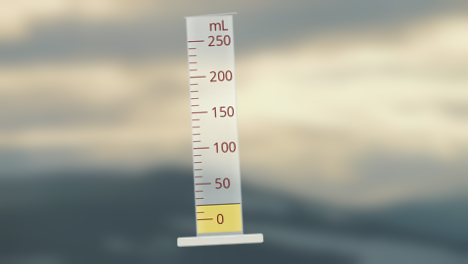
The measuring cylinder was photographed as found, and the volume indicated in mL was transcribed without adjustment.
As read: 20 mL
